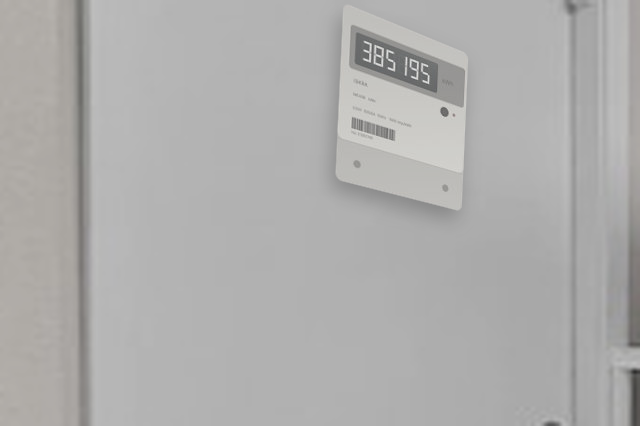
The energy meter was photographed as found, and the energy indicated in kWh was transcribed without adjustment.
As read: 385195 kWh
